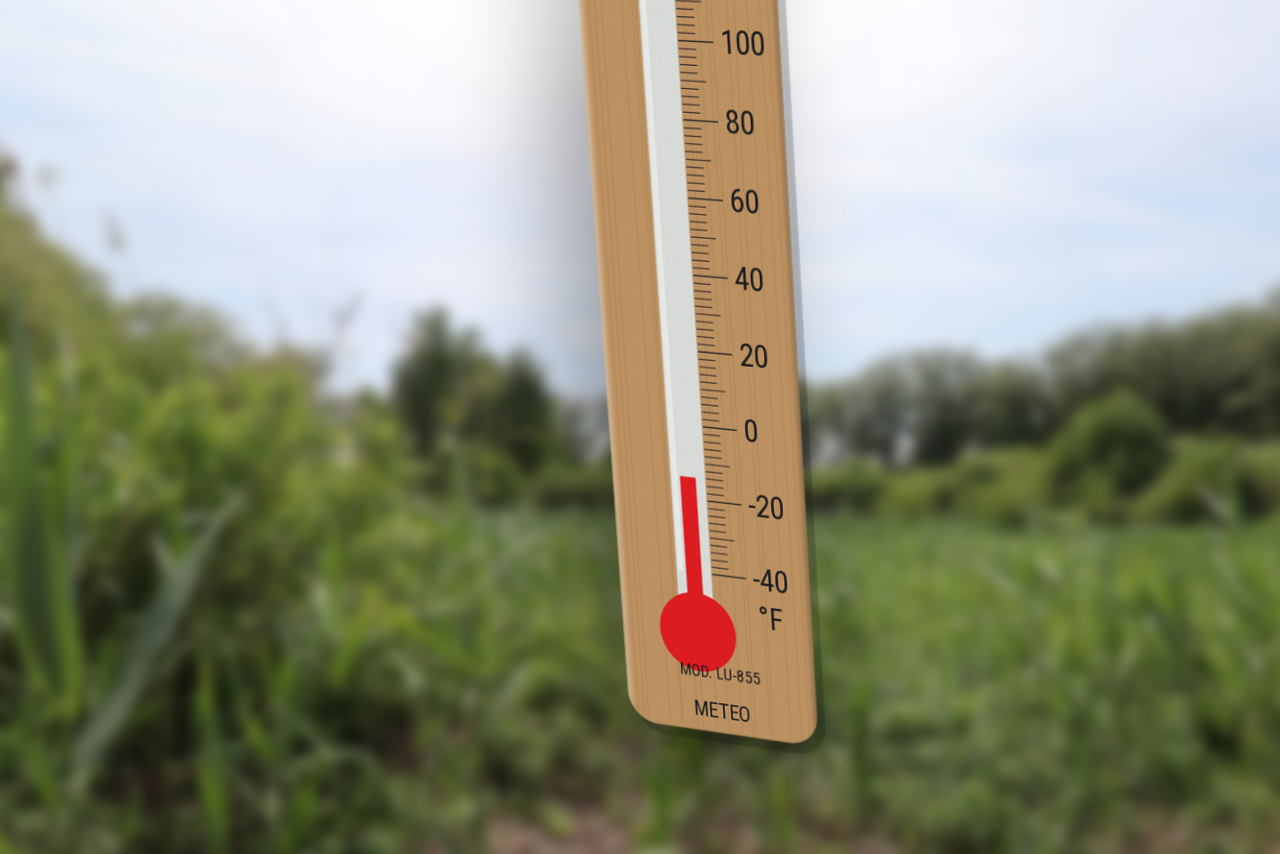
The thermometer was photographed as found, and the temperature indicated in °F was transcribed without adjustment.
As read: -14 °F
